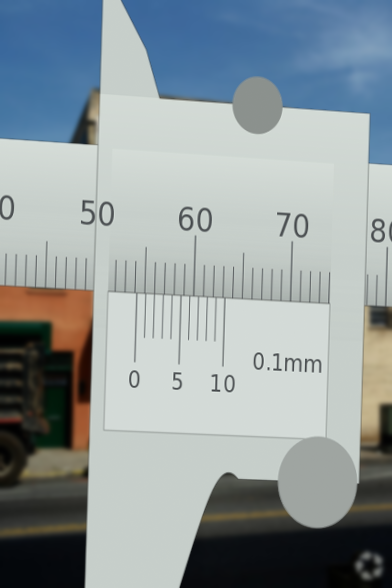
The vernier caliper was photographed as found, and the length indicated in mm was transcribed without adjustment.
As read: 54.2 mm
